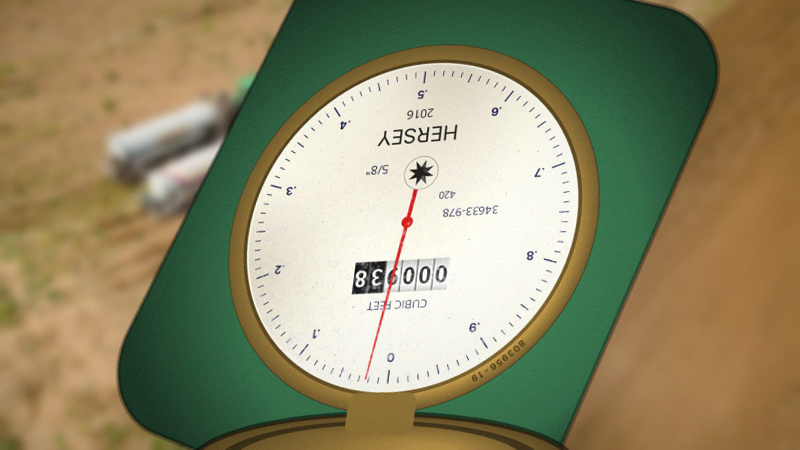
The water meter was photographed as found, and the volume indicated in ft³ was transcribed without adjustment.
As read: 938.02 ft³
